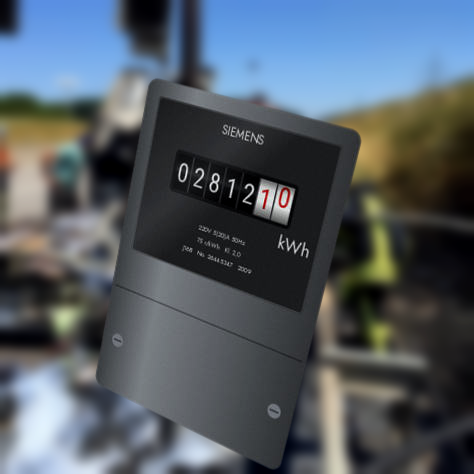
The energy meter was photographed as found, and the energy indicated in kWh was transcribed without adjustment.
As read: 2812.10 kWh
